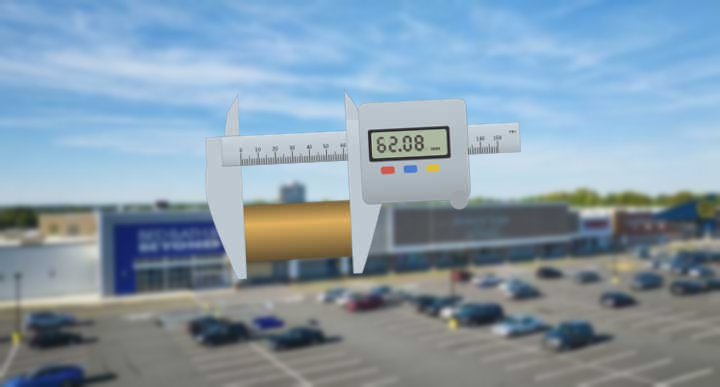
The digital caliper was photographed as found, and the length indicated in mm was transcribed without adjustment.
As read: 62.08 mm
